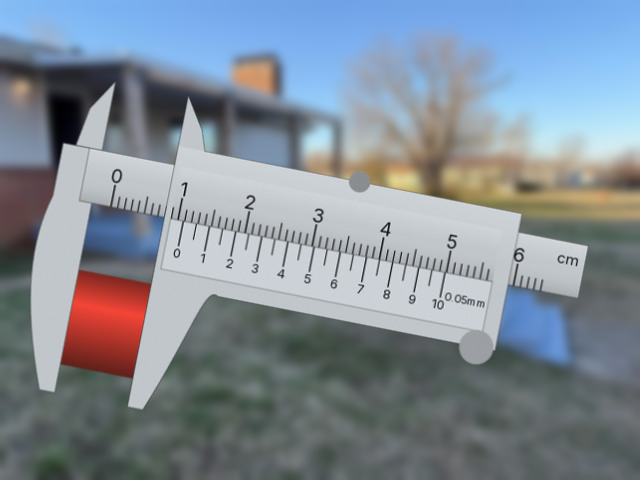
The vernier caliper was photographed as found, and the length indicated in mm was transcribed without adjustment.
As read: 10.8 mm
